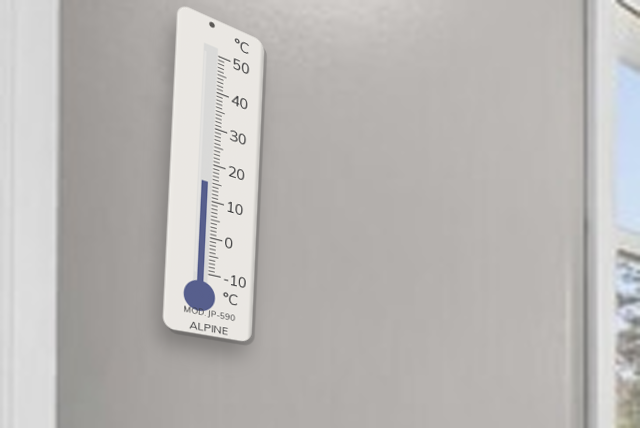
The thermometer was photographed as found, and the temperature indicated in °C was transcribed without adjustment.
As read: 15 °C
